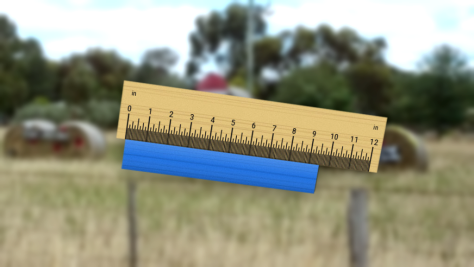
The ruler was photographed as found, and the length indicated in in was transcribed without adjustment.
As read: 9.5 in
